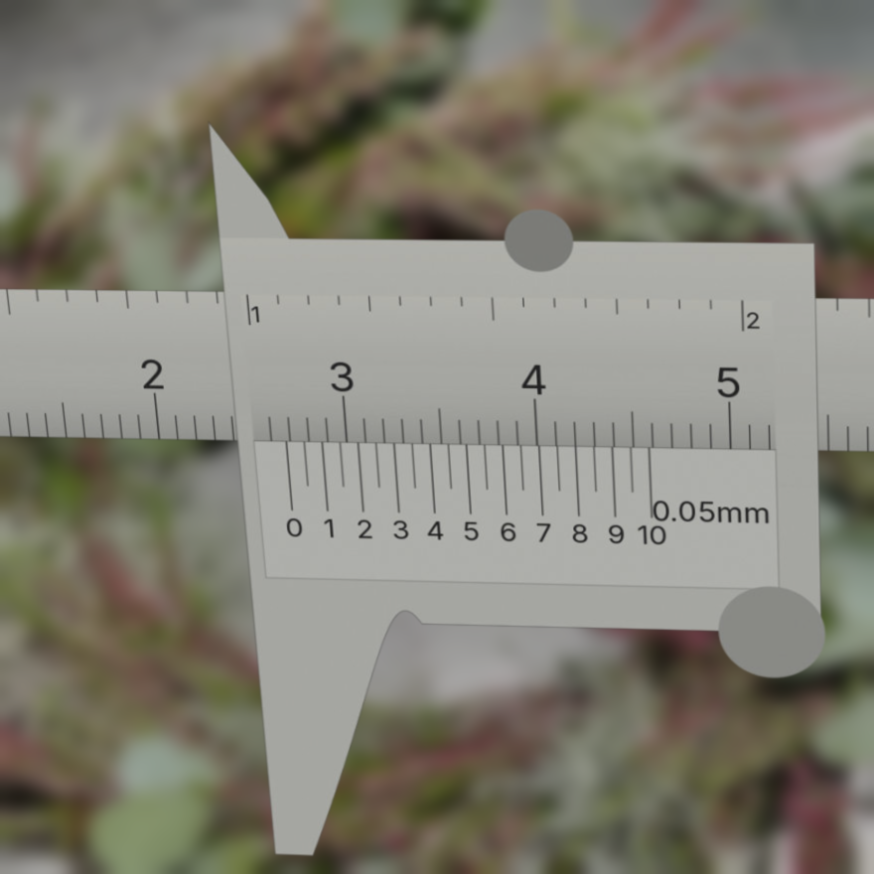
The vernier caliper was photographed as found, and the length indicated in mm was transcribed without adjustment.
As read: 26.8 mm
